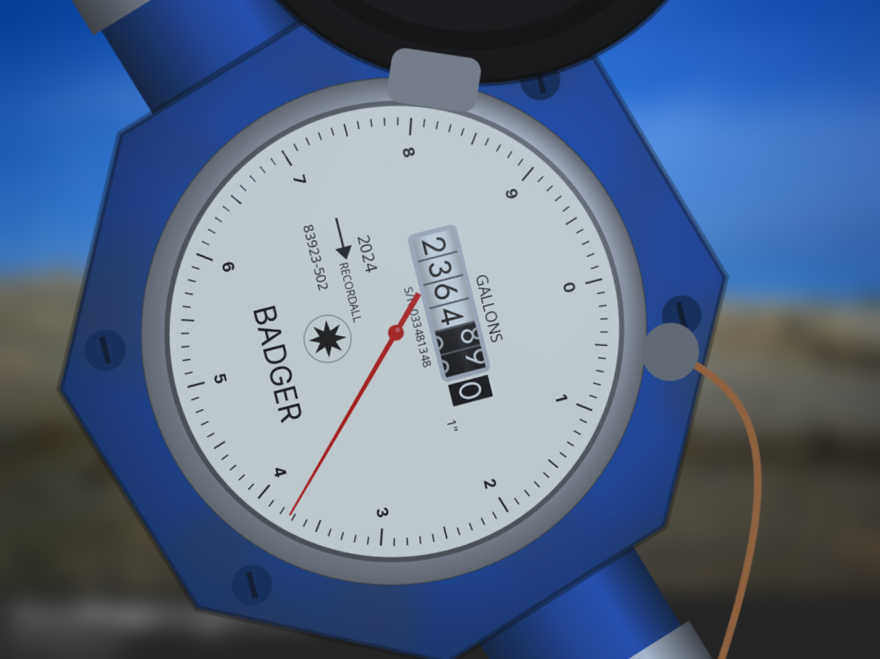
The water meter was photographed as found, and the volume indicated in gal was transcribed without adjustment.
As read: 2364893.7 gal
